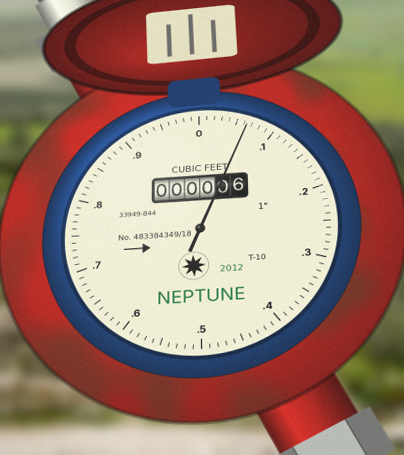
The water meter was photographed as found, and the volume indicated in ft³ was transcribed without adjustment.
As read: 6.06 ft³
